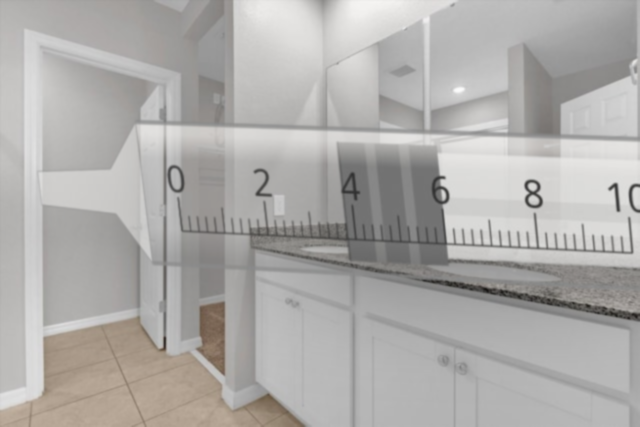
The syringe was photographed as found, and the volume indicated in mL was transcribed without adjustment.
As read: 3.8 mL
